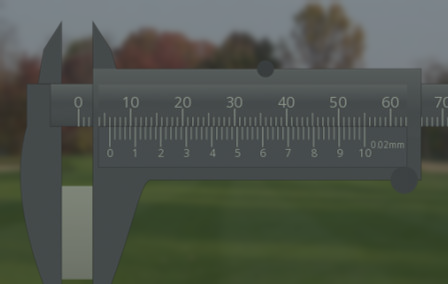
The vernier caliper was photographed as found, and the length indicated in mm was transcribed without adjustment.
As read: 6.0 mm
